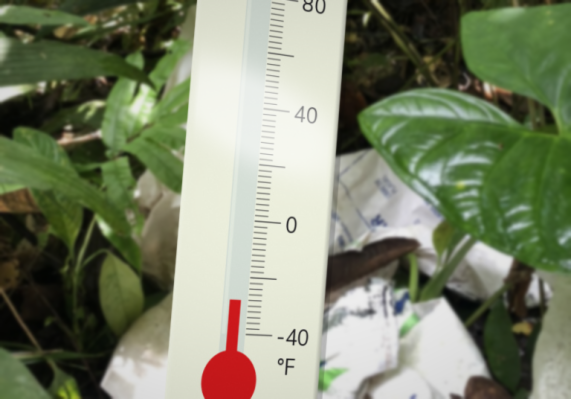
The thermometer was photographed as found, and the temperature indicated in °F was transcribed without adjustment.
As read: -28 °F
